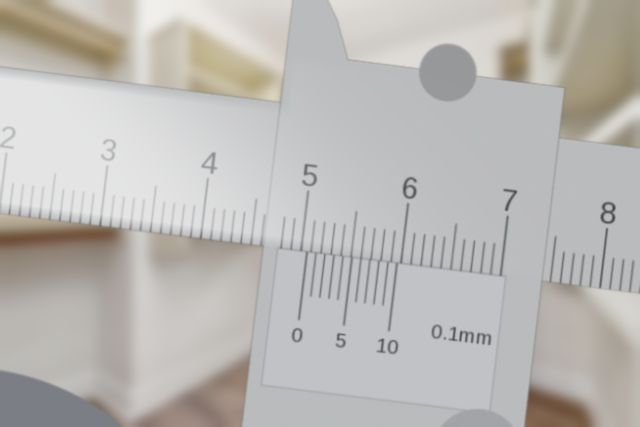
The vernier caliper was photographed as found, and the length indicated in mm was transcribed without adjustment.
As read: 50.6 mm
